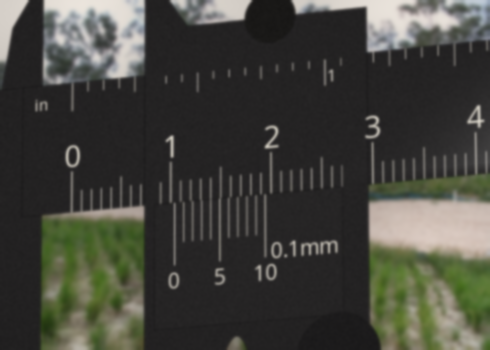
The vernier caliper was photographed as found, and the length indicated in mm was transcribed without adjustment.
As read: 10.4 mm
